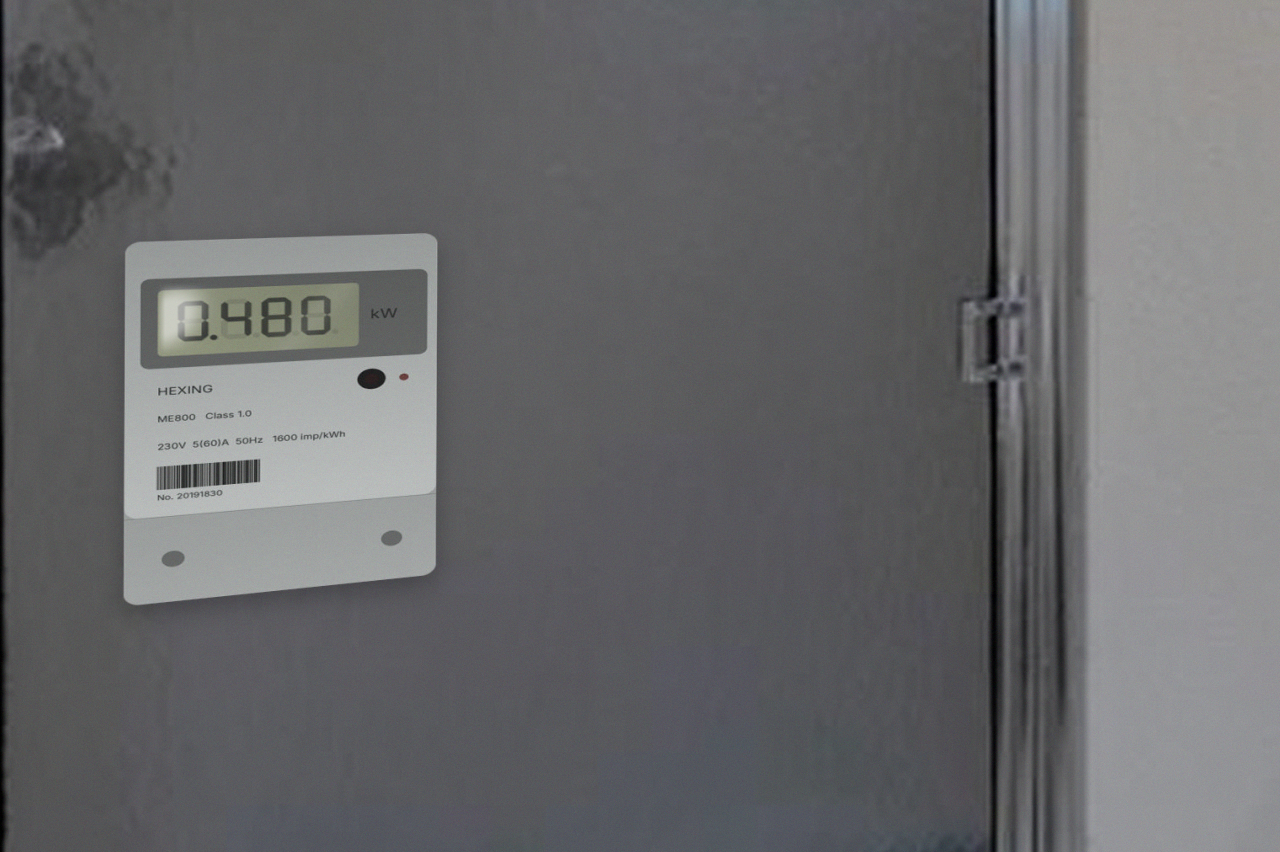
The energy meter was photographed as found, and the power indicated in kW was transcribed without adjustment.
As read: 0.480 kW
